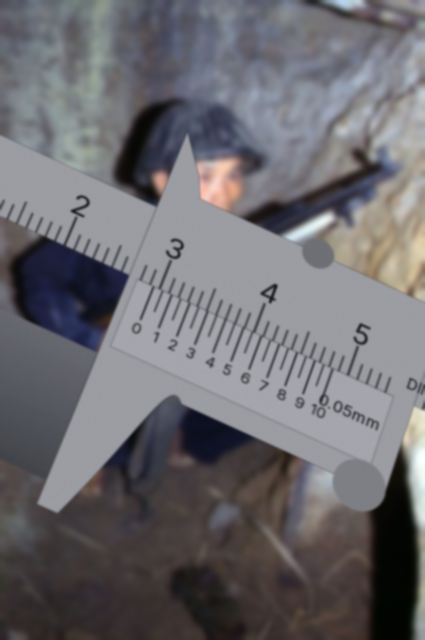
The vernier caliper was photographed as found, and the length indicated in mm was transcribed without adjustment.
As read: 29.4 mm
